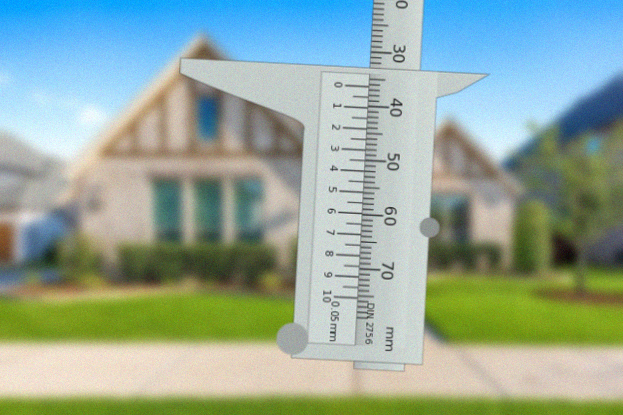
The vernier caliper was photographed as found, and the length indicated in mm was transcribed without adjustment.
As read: 36.4 mm
